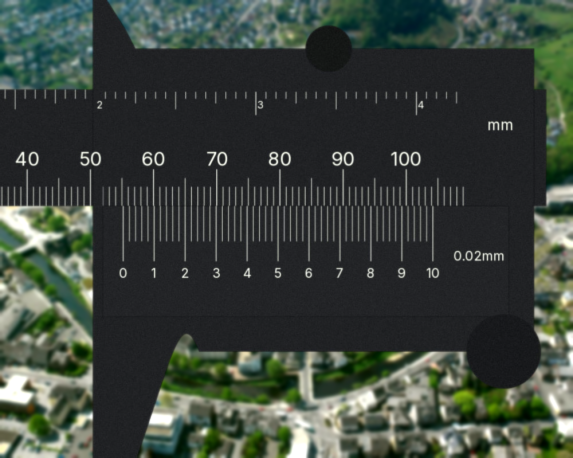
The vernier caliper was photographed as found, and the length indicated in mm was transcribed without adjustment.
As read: 55.2 mm
